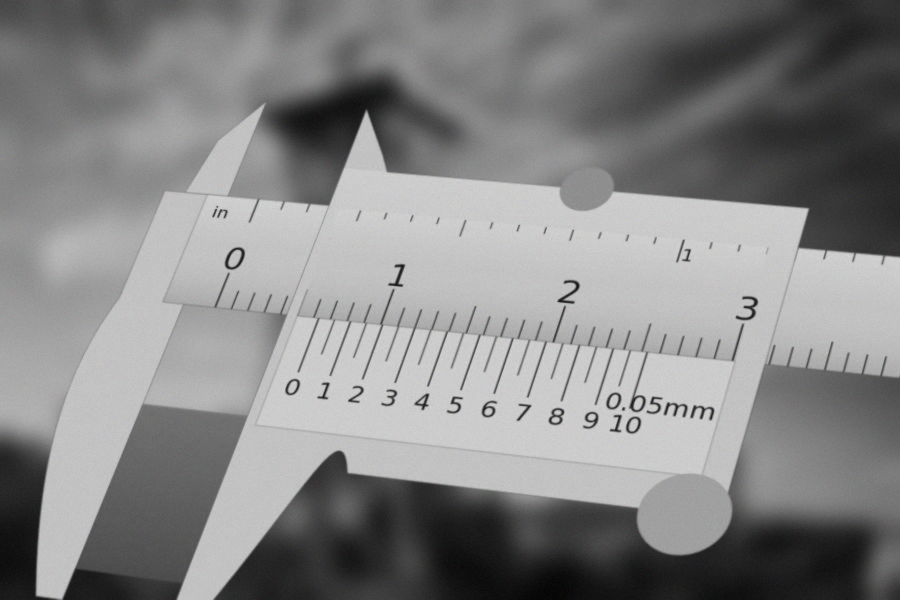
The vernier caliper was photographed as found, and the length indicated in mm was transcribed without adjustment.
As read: 6.3 mm
